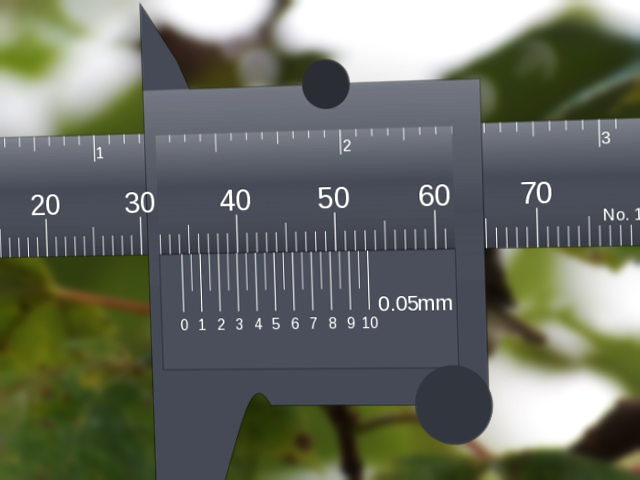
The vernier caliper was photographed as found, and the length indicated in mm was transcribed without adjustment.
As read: 34.2 mm
